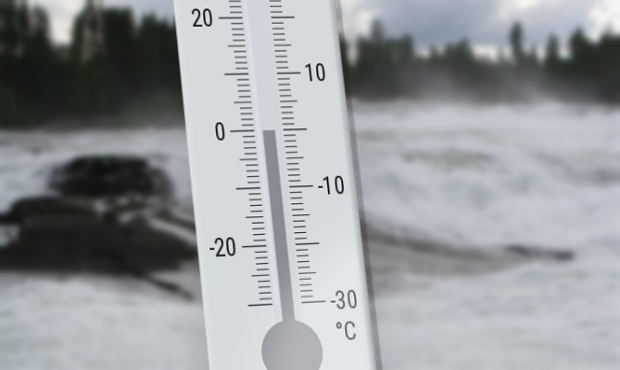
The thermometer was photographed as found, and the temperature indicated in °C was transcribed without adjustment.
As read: 0 °C
